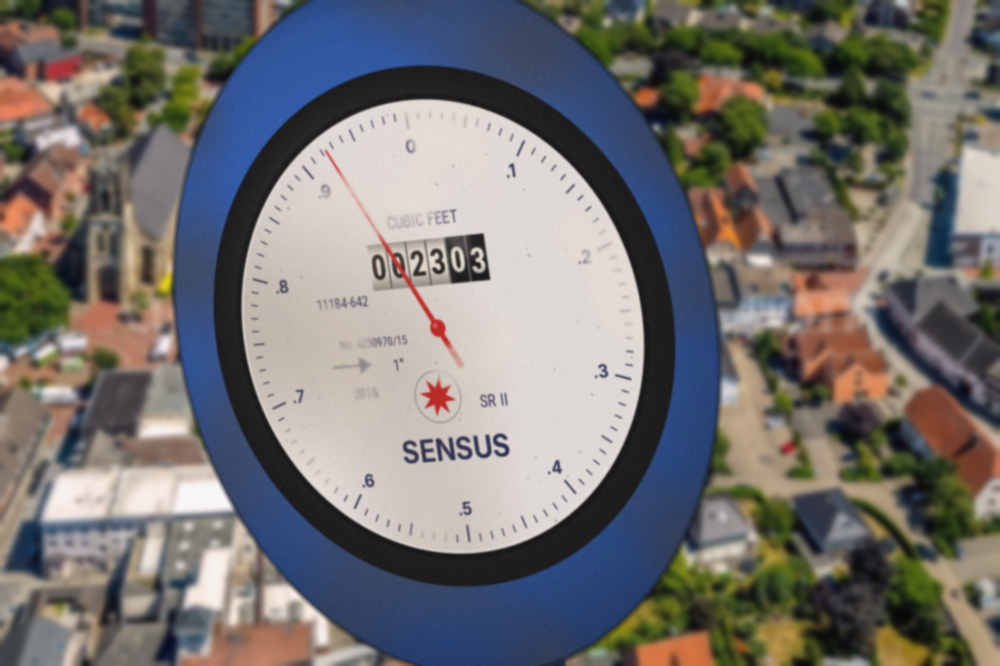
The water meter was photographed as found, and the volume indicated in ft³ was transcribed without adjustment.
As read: 2302.92 ft³
